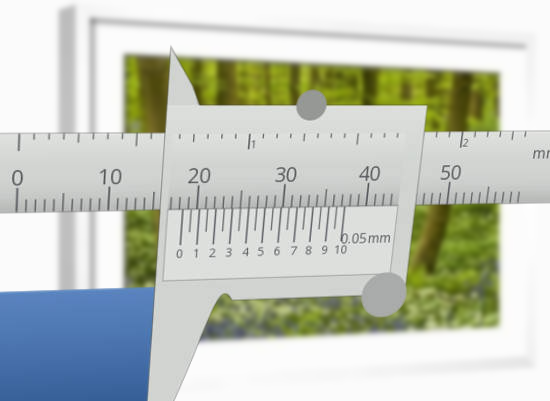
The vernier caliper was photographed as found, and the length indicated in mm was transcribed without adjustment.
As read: 18.4 mm
